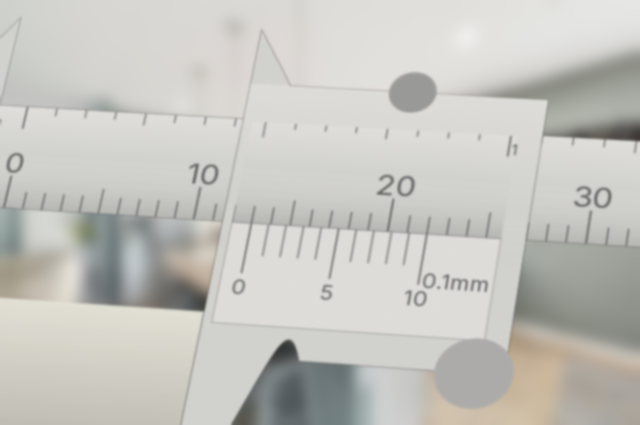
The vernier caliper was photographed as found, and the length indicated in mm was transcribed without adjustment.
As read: 13.0 mm
